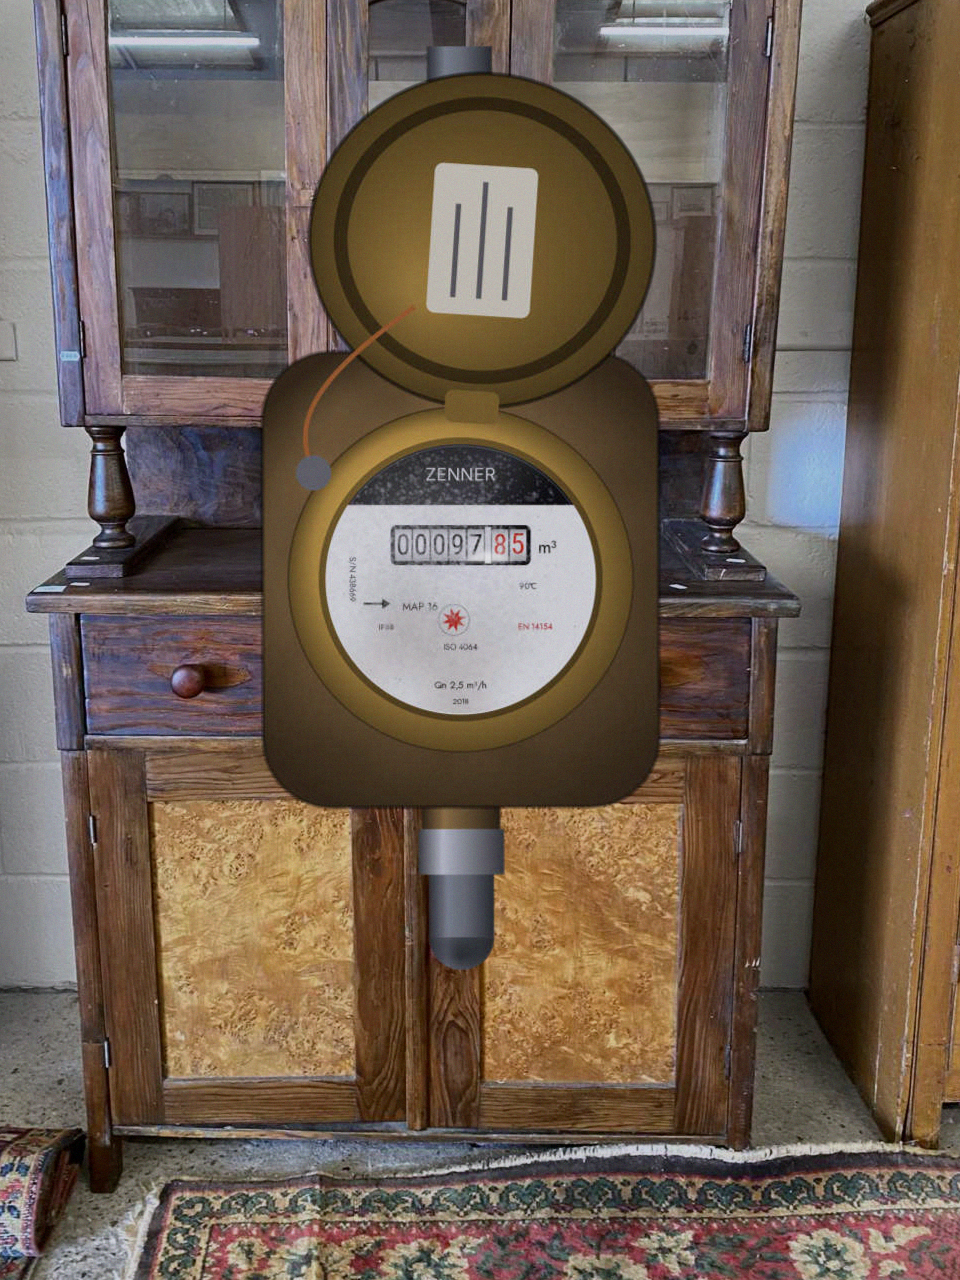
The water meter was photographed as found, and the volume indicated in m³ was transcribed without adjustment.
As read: 97.85 m³
